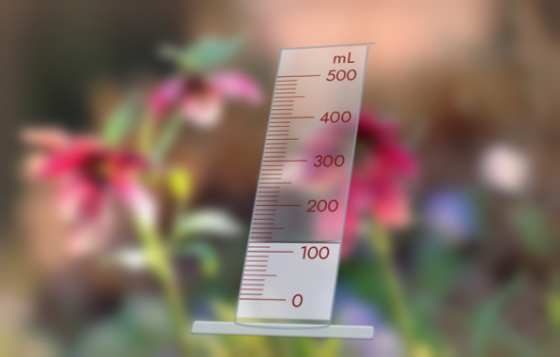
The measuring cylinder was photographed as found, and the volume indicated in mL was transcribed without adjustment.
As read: 120 mL
